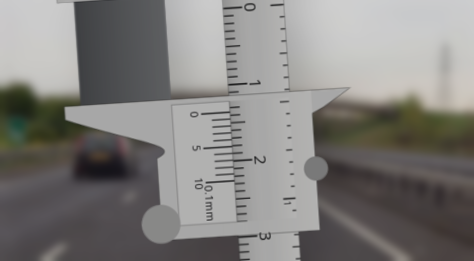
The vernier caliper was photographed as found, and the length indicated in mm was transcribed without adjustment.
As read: 13.6 mm
